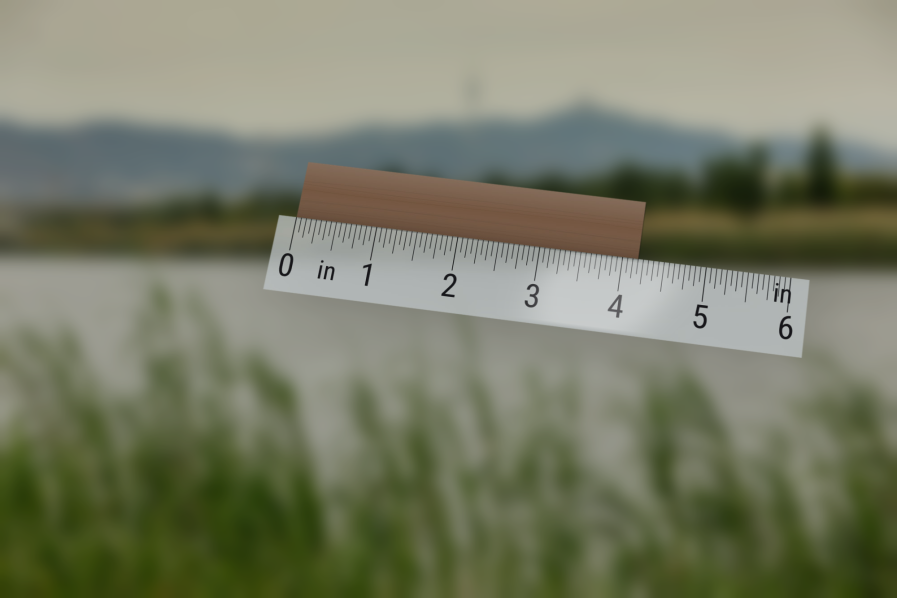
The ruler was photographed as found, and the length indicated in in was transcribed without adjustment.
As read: 4.1875 in
